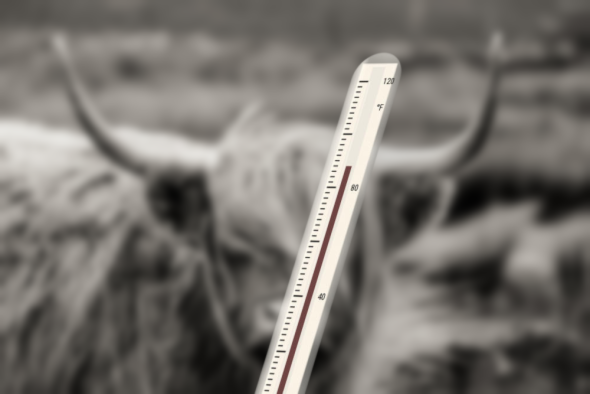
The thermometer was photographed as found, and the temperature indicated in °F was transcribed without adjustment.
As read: 88 °F
